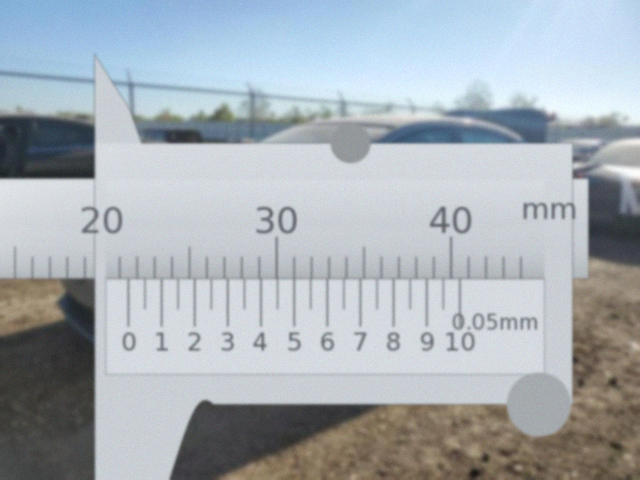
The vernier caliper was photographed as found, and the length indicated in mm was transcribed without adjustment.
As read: 21.5 mm
